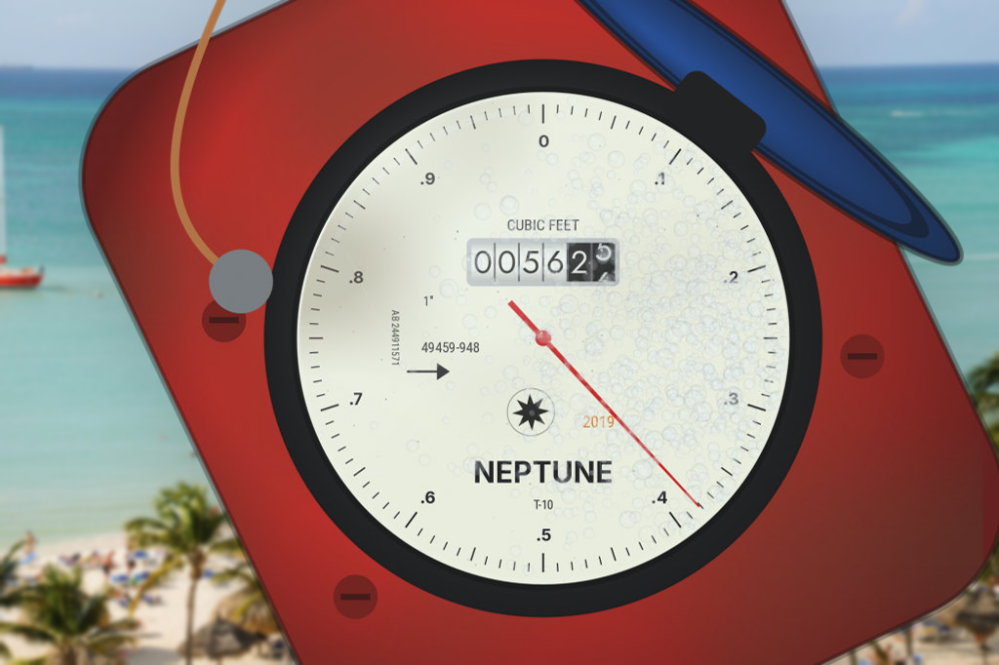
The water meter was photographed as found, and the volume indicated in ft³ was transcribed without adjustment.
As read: 5625.38 ft³
